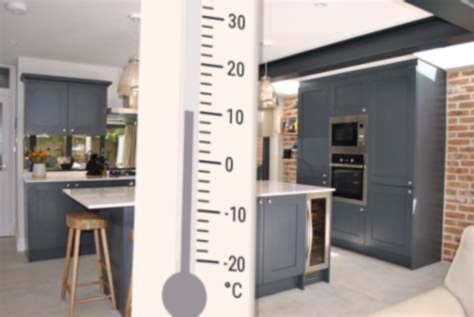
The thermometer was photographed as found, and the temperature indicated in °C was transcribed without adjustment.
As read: 10 °C
